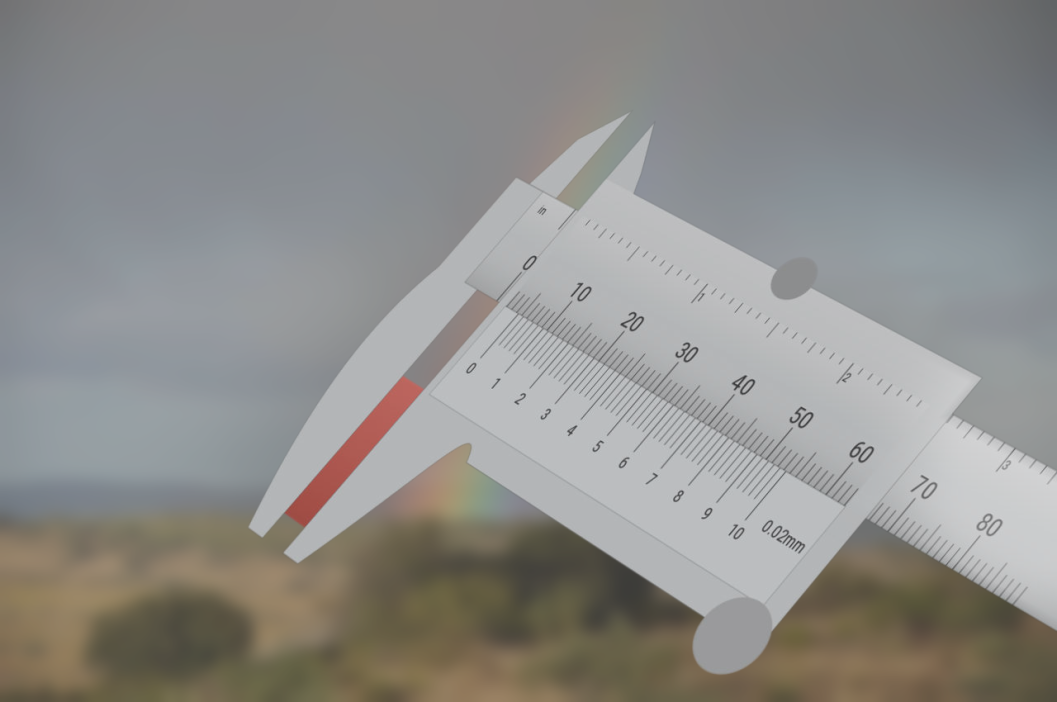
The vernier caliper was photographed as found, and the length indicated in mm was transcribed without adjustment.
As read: 4.4 mm
